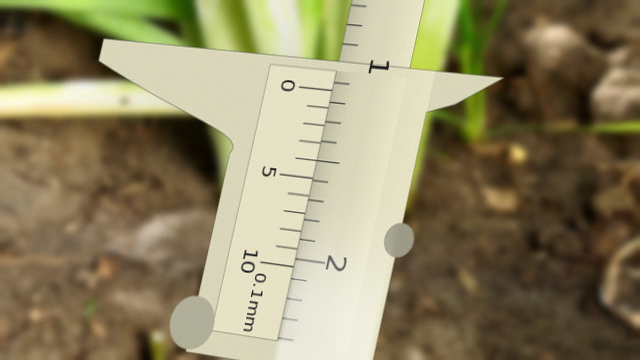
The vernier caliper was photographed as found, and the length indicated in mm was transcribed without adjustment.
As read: 11.4 mm
